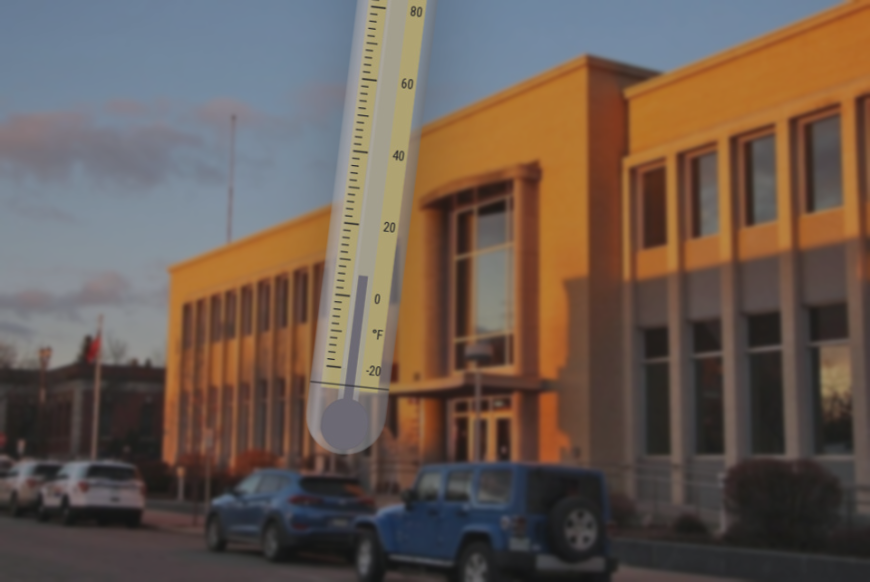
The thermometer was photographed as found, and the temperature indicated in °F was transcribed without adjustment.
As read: 6 °F
